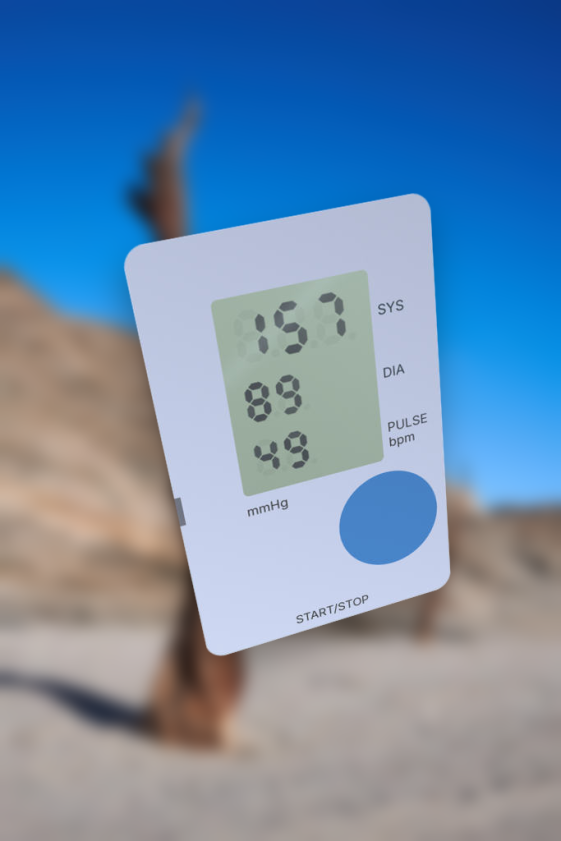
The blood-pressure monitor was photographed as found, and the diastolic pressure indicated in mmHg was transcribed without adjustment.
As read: 89 mmHg
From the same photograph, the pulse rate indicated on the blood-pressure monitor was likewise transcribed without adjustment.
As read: 49 bpm
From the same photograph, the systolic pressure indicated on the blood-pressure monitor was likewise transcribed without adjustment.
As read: 157 mmHg
